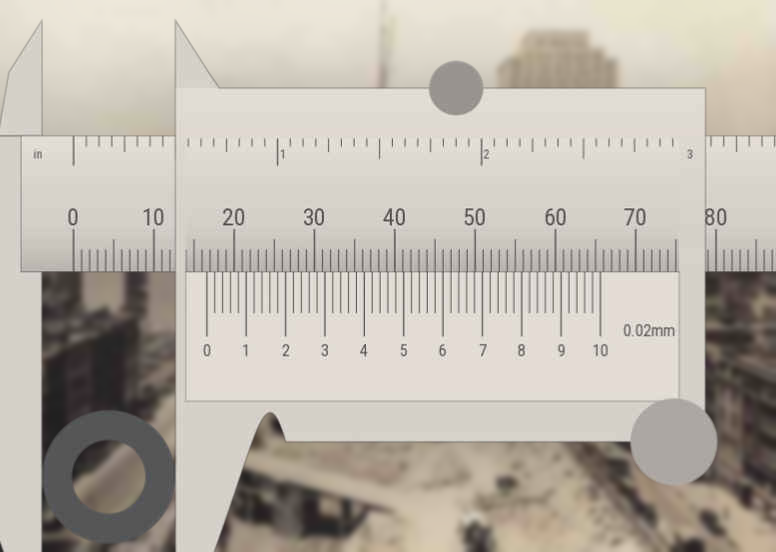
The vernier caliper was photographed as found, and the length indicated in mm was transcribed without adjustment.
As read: 16.6 mm
